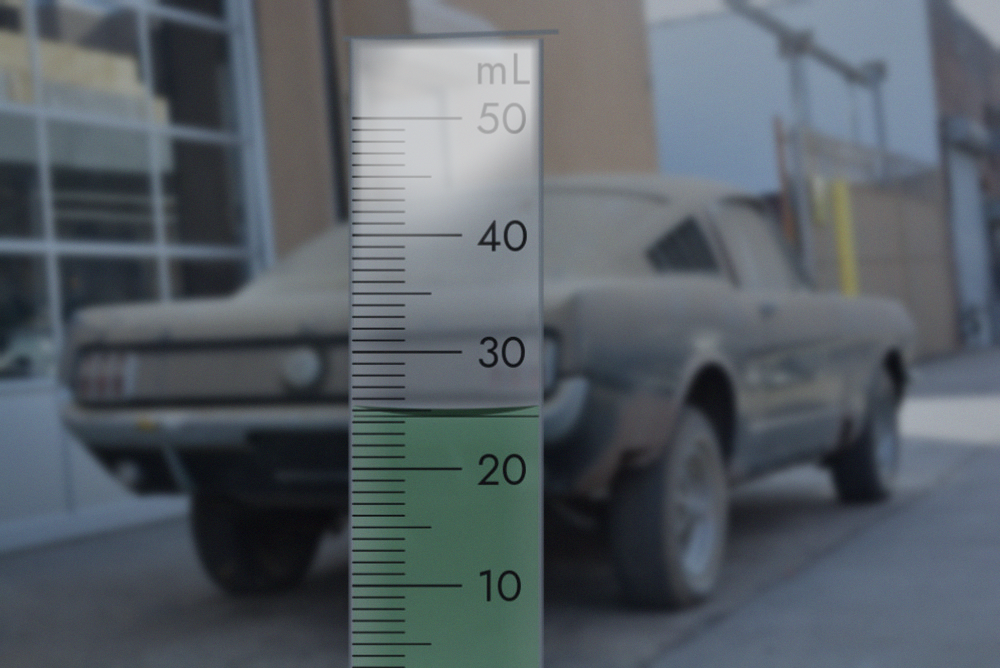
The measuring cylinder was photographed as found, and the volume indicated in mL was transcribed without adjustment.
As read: 24.5 mL
